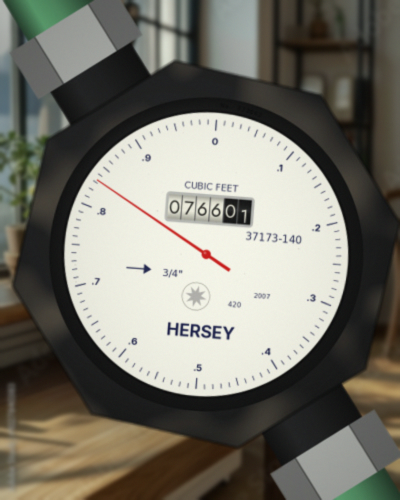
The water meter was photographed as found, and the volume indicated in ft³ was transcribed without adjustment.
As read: 76600.83 ft³
